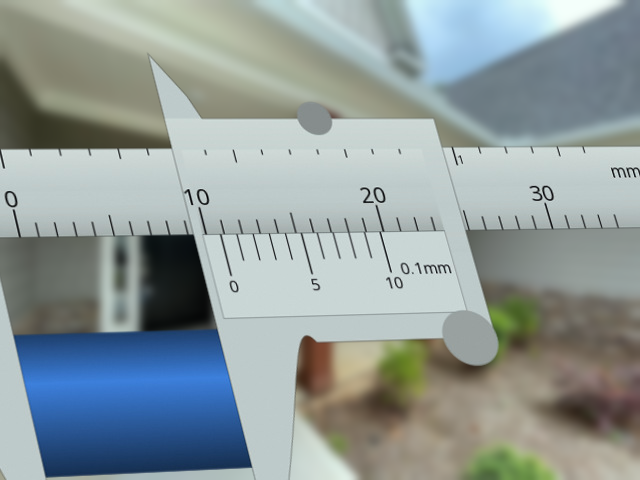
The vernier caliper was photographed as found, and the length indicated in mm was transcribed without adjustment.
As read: 10.8 mm
